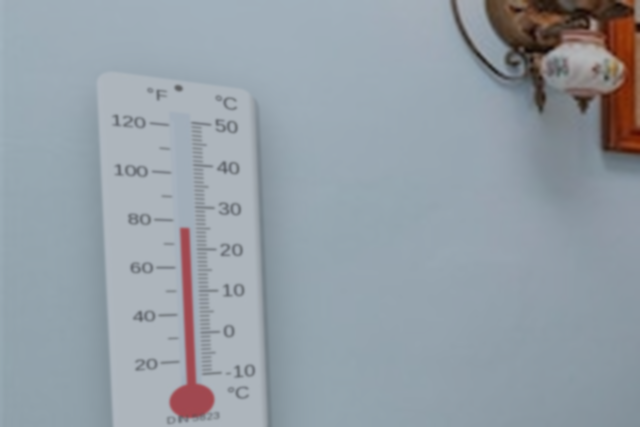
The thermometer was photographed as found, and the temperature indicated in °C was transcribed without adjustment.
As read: 25 °C
